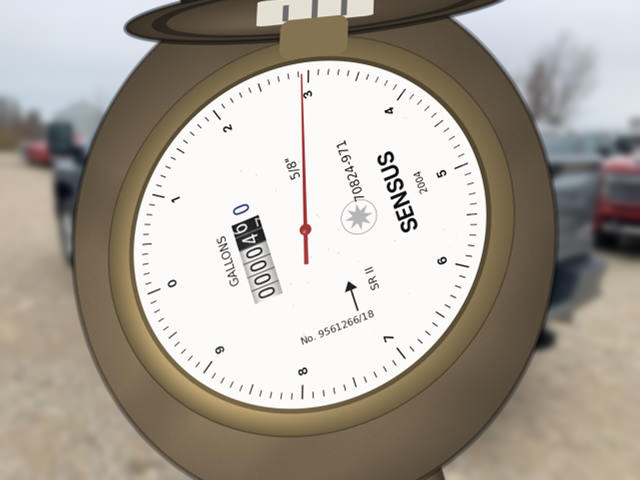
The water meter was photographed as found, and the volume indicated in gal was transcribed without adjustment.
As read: 462.9 gal
